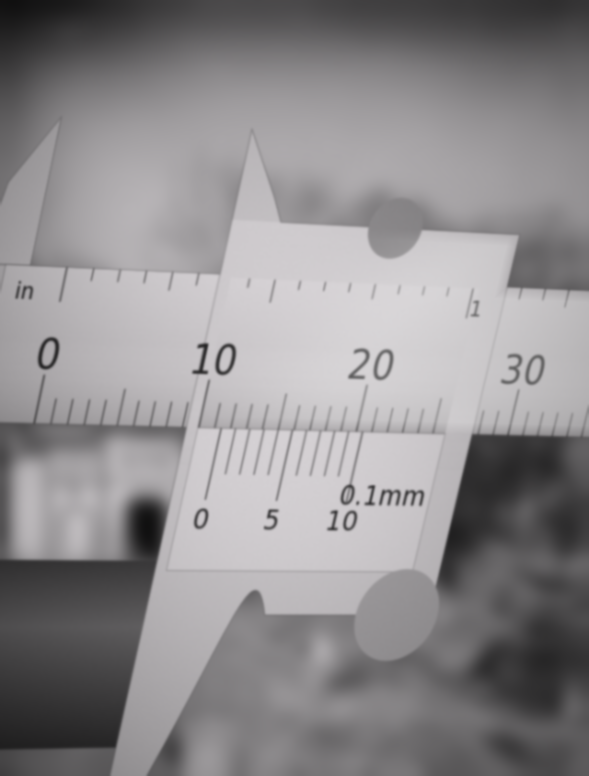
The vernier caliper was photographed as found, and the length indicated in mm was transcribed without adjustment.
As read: 11.4 mm
